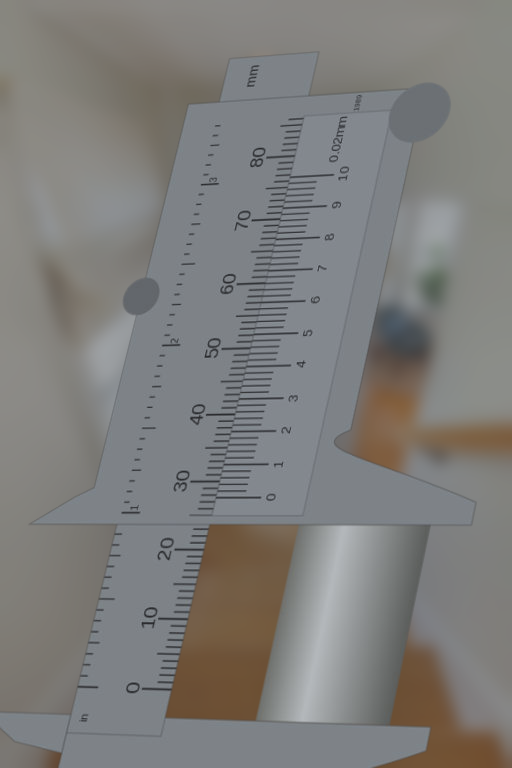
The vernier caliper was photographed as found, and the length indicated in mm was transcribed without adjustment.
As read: 27.6 mm
